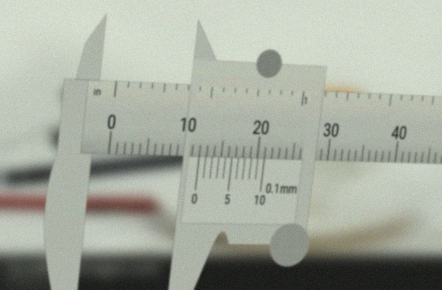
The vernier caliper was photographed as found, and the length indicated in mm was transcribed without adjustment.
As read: 12.0 mm
